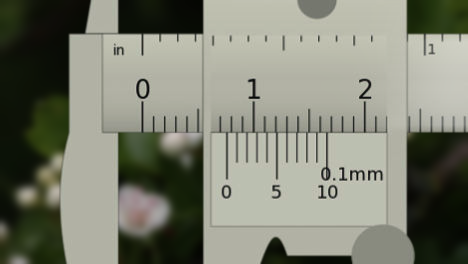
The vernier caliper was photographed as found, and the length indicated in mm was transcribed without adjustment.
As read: 7.6 mm
